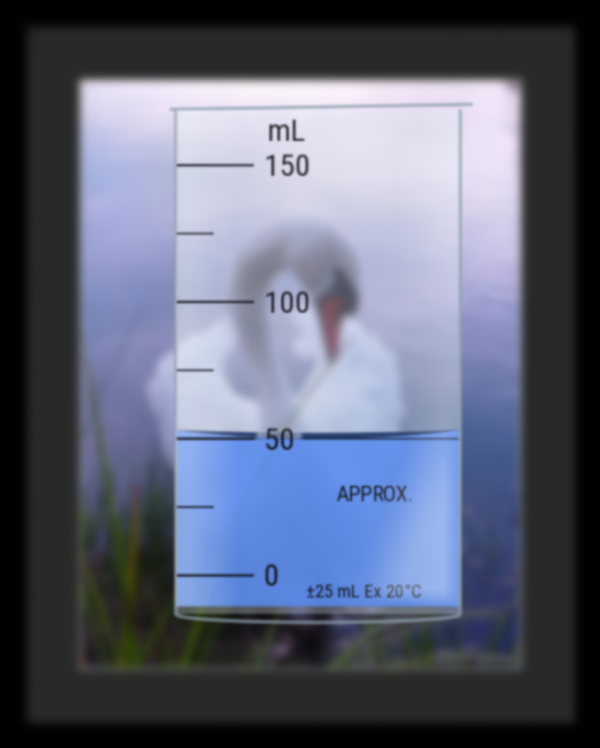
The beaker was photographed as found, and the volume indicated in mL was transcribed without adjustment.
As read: 50 mL
